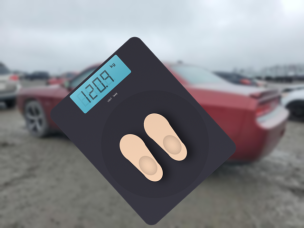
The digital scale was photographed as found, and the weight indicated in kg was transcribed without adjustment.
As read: 120.9 kg
